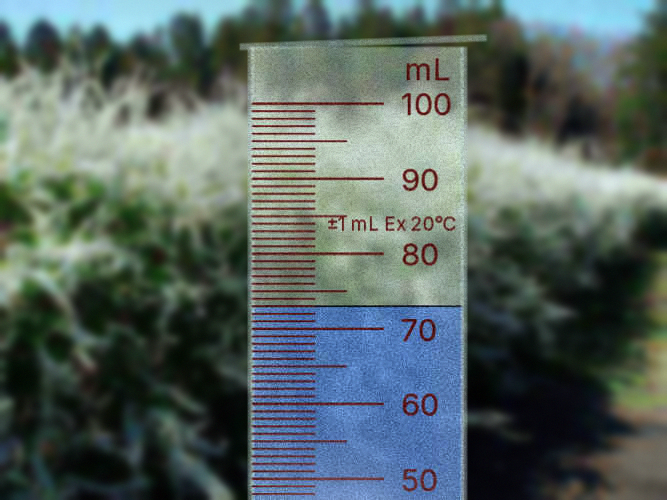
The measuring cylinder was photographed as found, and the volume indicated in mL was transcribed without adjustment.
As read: 73 mL
